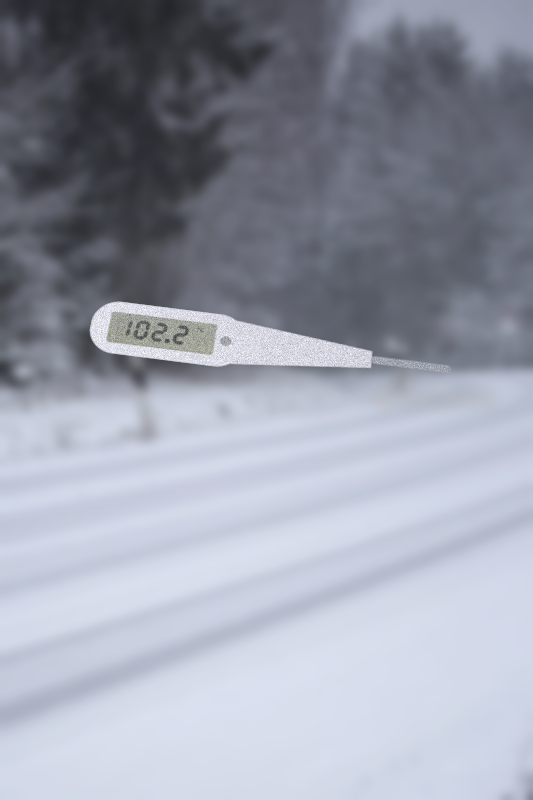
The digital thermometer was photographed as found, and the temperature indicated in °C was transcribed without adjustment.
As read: 102.2 °C
